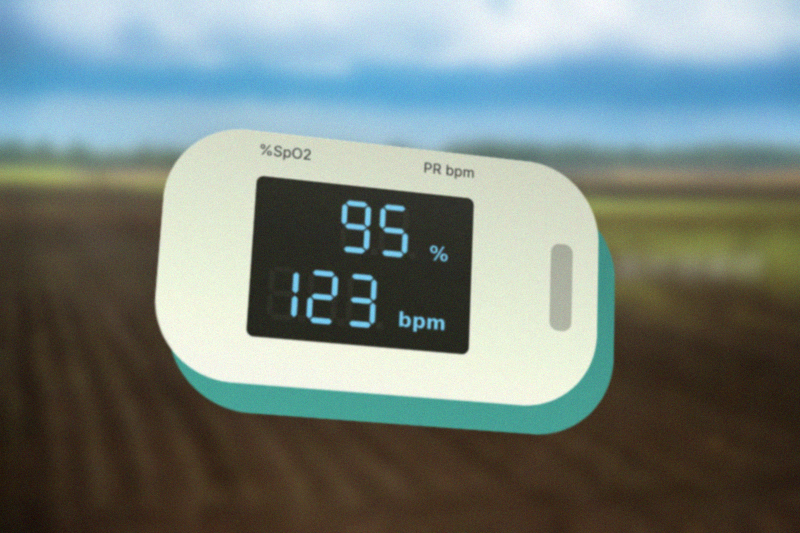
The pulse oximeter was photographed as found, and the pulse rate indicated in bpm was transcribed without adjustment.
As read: 123 bpm
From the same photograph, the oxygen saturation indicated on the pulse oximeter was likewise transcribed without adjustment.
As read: 95 %
